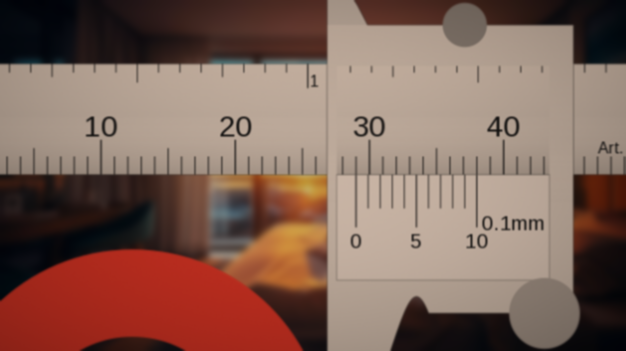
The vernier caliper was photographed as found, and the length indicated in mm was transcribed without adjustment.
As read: 29.0 mm
